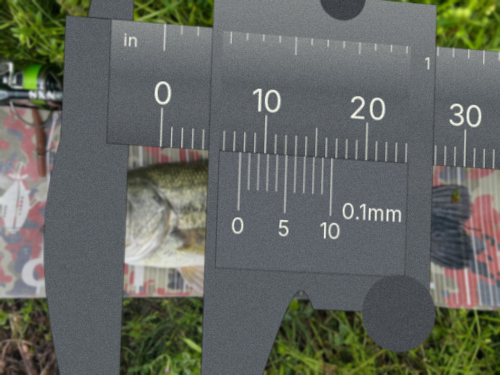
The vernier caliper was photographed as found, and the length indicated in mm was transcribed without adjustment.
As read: 7.6 mm
